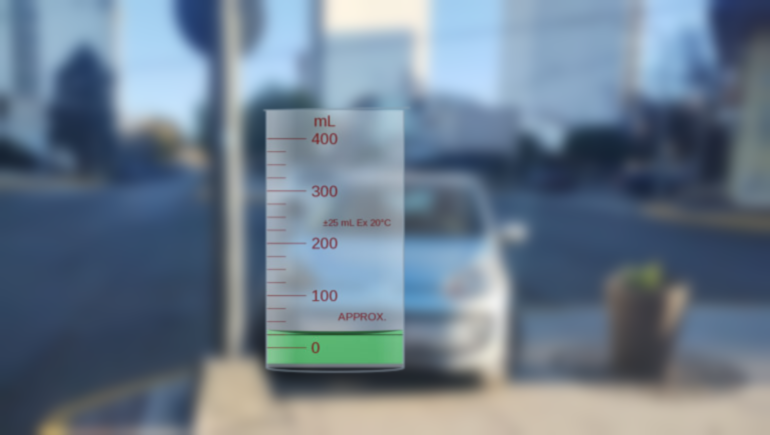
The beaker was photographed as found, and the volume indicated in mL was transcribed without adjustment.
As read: 25 mL
